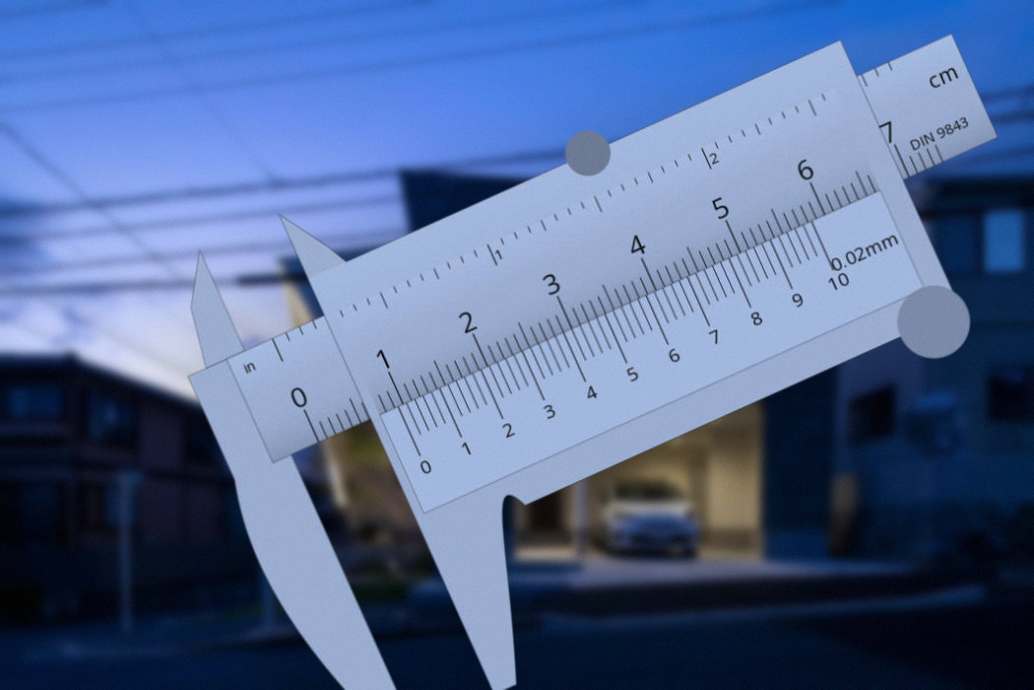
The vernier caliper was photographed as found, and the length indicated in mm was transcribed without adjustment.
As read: 9.4 mm
